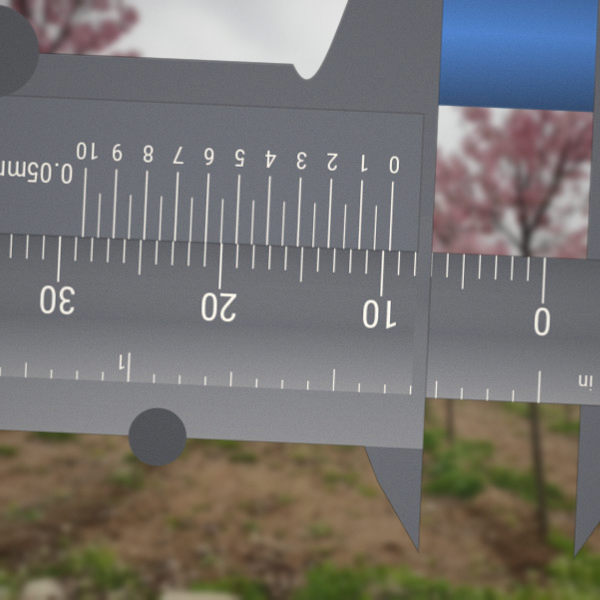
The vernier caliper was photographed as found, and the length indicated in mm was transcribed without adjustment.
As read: 9.6 mm
